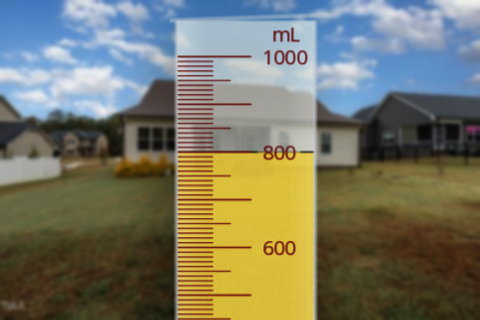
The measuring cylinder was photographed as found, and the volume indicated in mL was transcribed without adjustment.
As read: 800 mL
